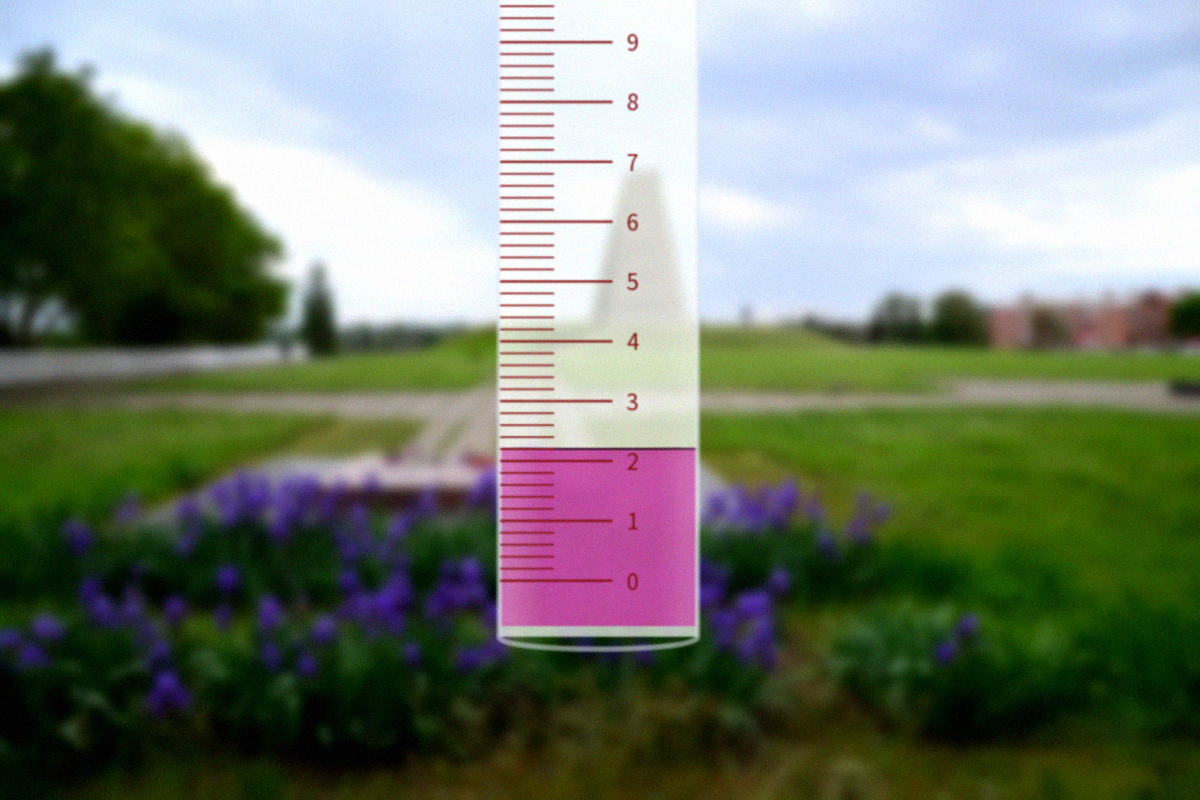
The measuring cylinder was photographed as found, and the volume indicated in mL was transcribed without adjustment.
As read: 2.2 mL
